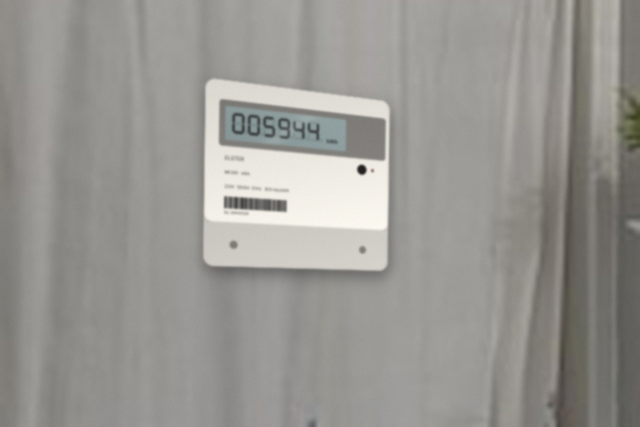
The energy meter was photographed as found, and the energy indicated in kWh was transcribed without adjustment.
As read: 5944 kWh
